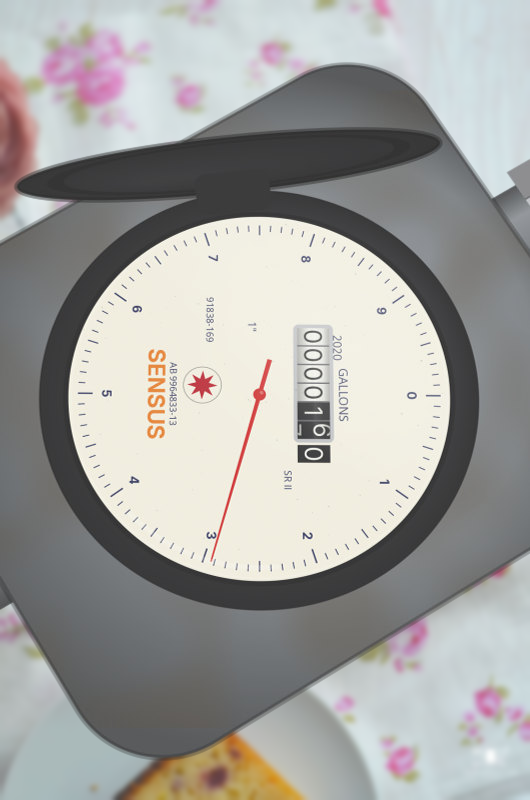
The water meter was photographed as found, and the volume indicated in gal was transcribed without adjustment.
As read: 162.9 gal
